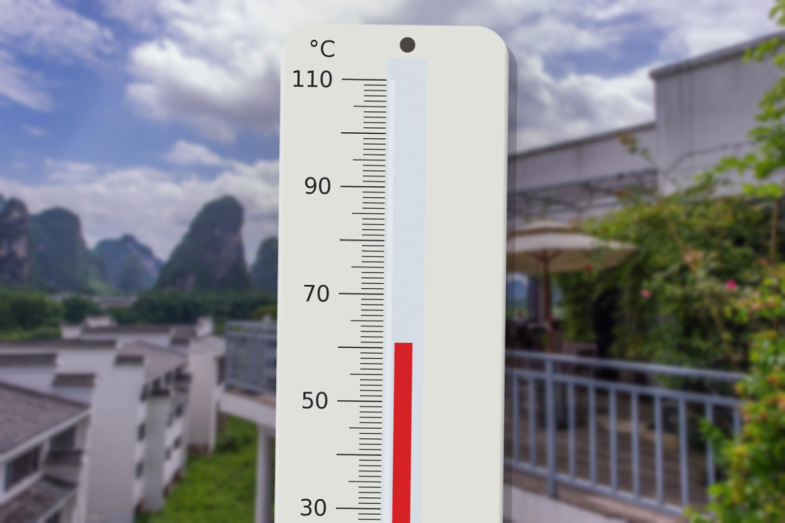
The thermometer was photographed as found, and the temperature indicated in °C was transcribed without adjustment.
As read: 61 °C
